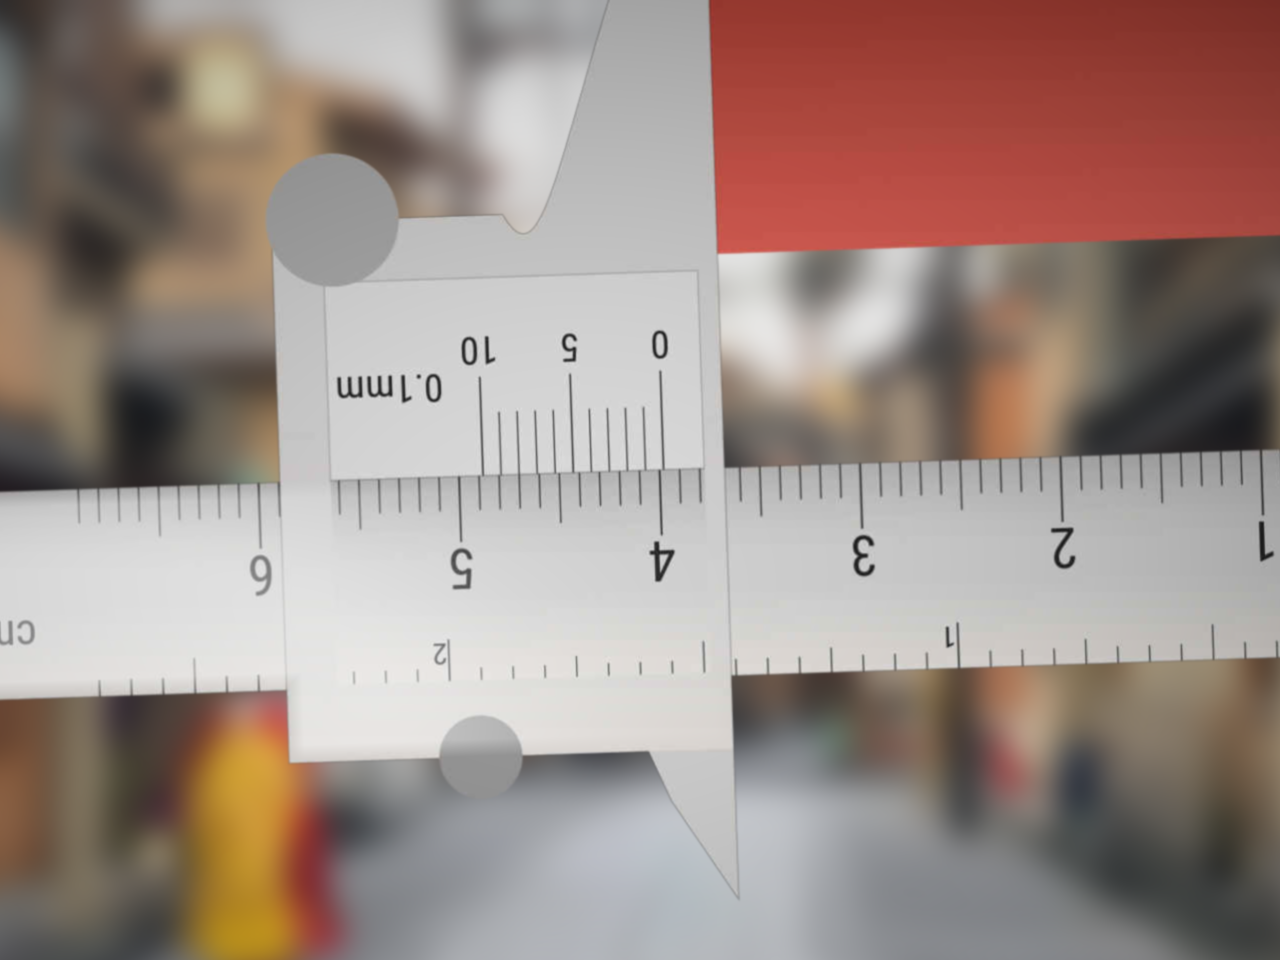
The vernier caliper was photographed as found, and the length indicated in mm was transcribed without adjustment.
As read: 39.8 mm
